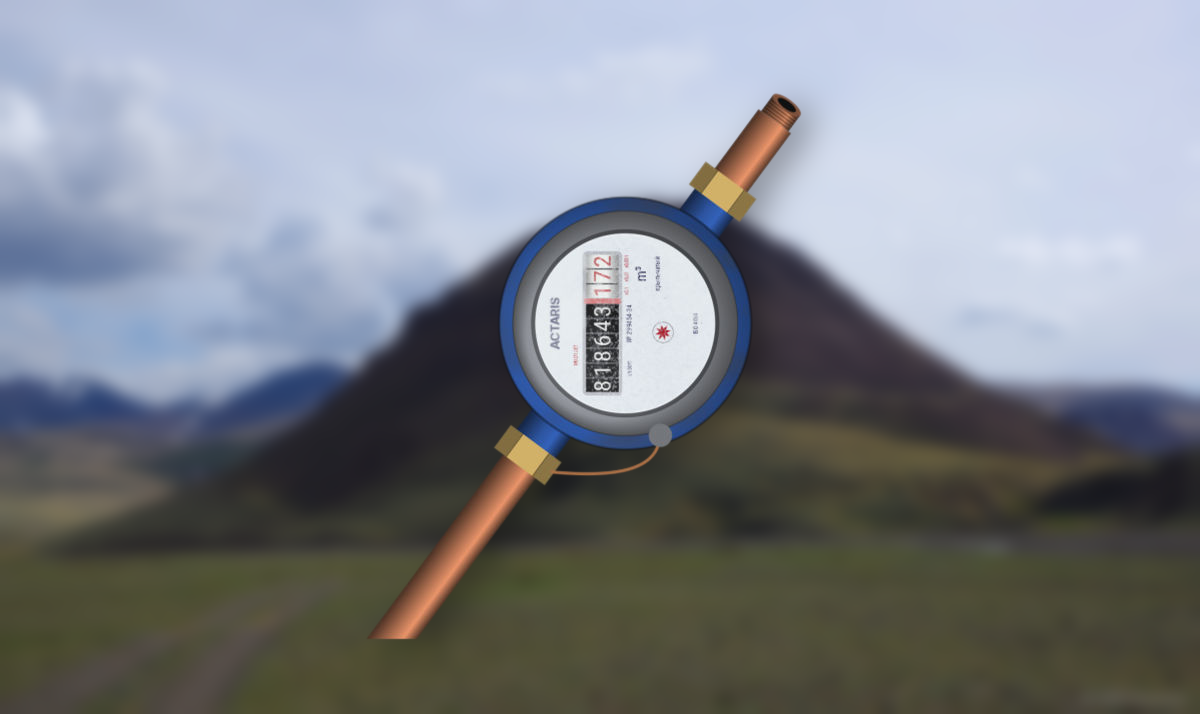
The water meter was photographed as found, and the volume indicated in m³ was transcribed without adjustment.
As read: 818643.172 m³
